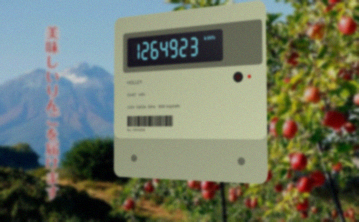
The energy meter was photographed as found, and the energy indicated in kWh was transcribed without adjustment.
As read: 1264923 kWh
